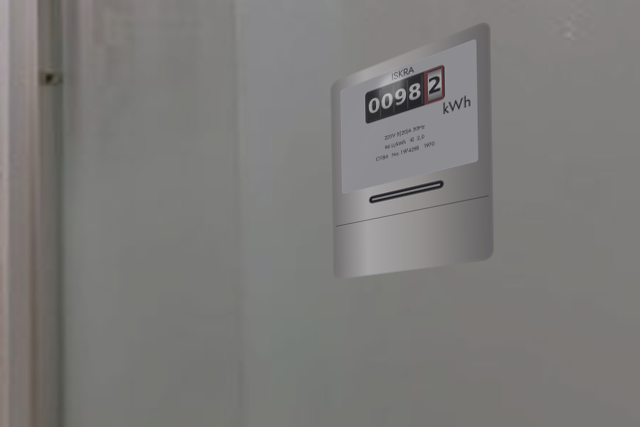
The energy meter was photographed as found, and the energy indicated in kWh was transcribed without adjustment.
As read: 98.2 kWh
